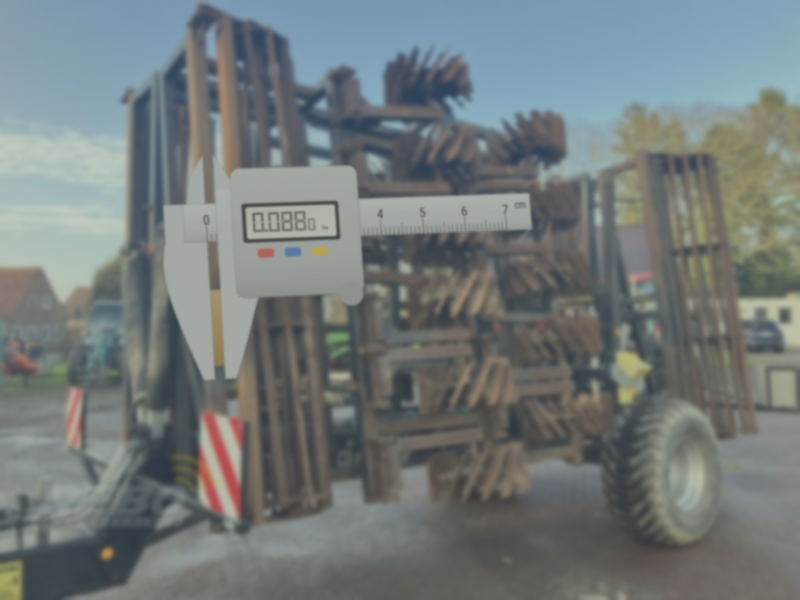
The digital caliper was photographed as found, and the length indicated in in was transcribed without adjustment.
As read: 0.0880 in
